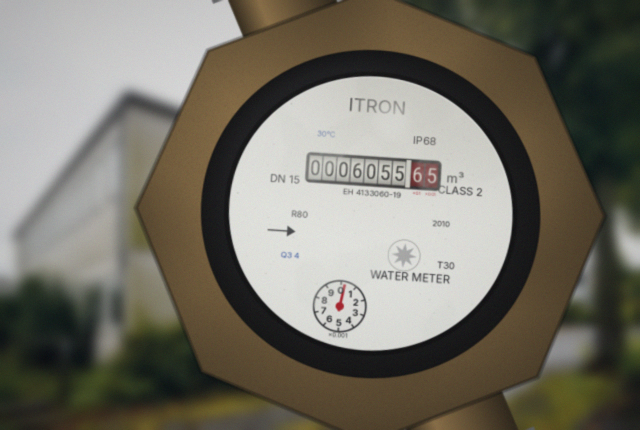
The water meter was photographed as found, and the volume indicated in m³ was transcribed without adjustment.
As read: 6055.650 m³
